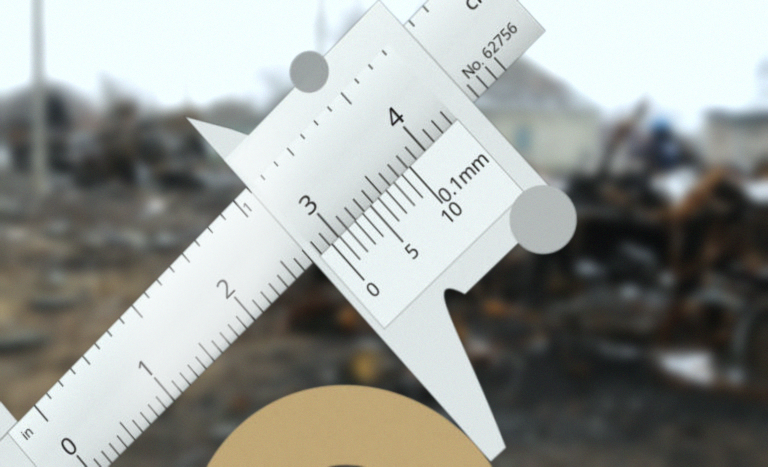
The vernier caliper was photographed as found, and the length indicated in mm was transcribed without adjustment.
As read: 29.2 mm
